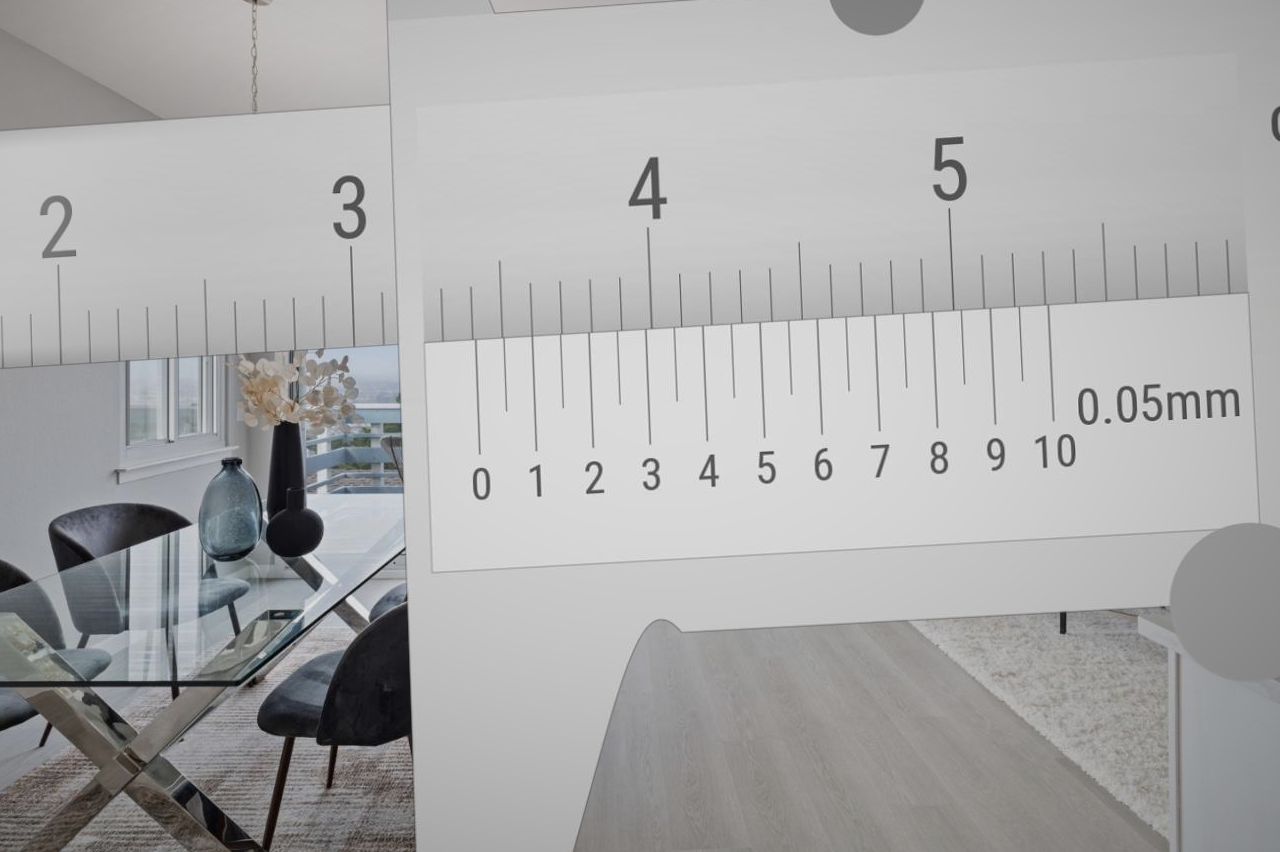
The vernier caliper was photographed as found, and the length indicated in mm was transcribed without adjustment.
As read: 34.10 mm
